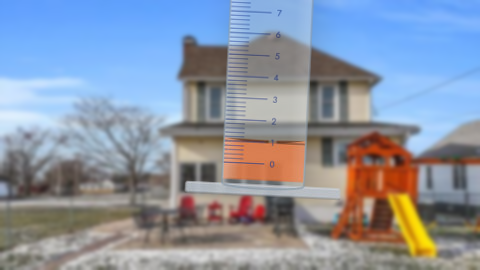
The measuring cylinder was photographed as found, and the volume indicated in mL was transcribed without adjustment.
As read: 1 mL
